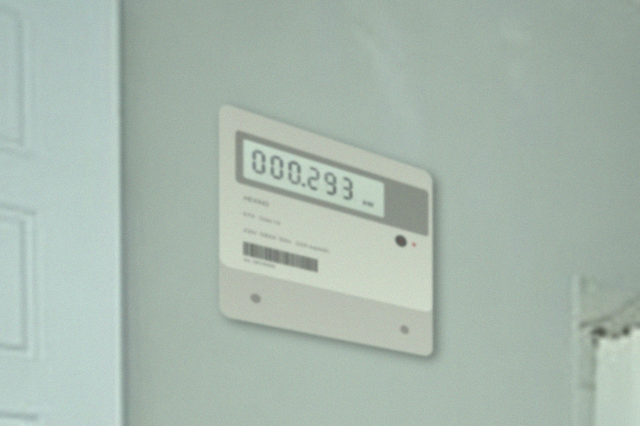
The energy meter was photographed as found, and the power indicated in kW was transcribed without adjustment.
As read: 0.293 kW
